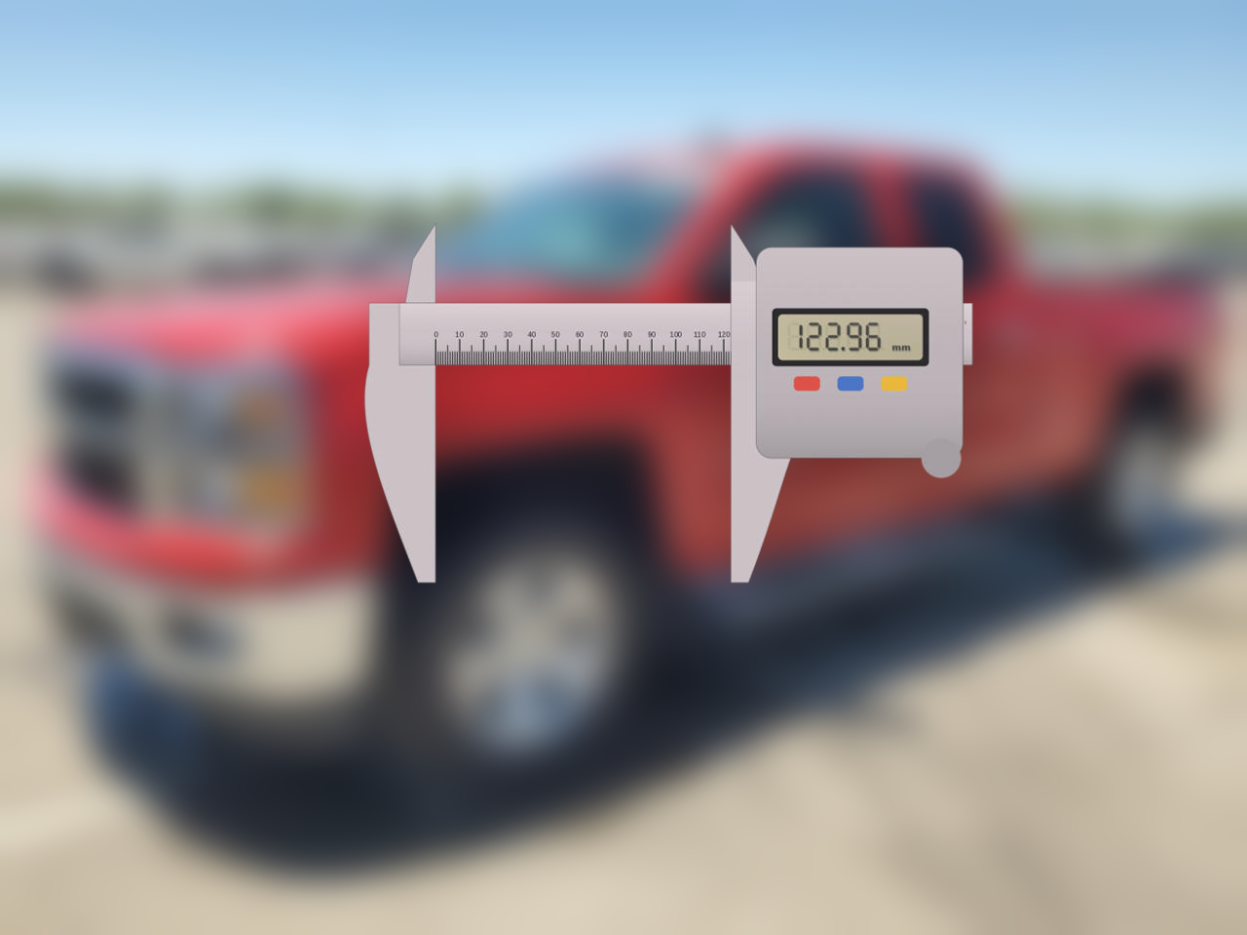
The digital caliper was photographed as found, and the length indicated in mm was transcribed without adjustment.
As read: 122.96 mm
